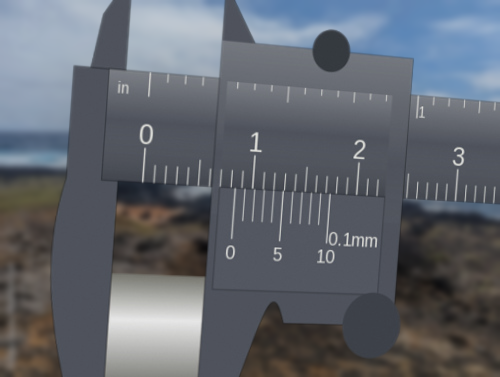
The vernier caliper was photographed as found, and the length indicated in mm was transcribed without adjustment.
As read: 8.4 mm
